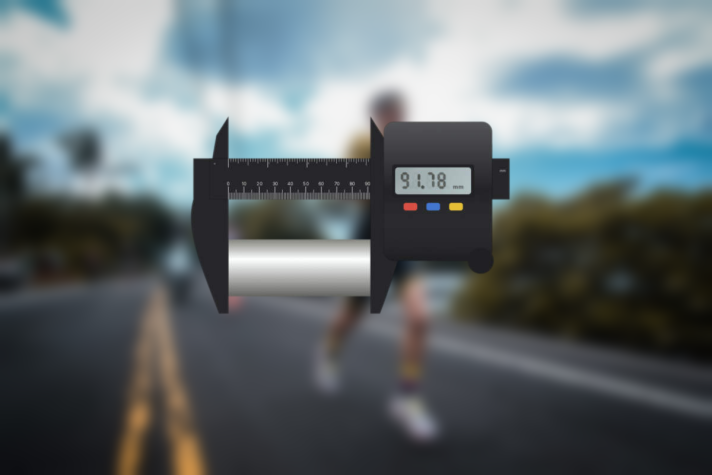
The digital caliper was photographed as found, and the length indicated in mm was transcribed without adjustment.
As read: 91.78 mm
